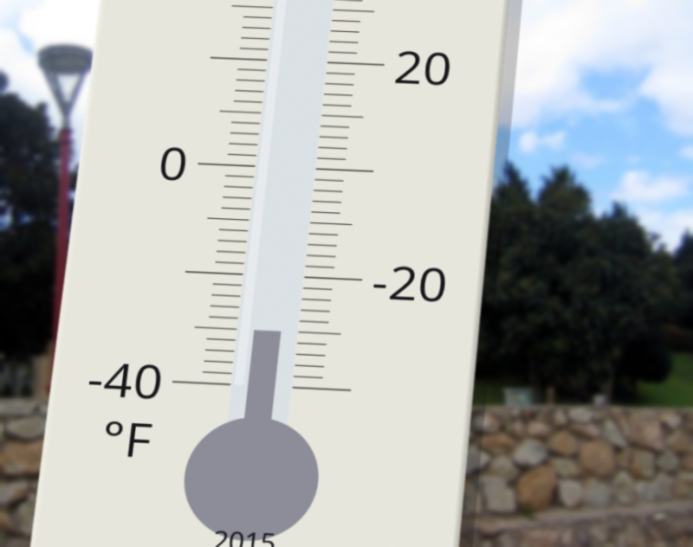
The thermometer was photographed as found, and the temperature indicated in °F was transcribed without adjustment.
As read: -30 °F
